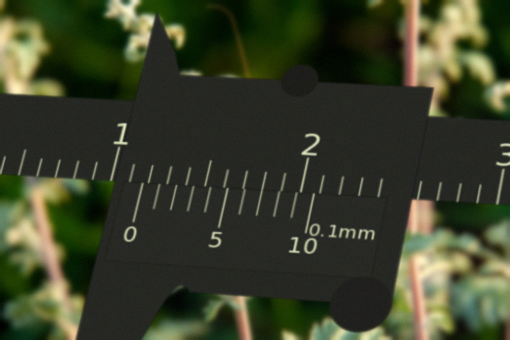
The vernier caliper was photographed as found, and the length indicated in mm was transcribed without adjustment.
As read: 11.7 mm
